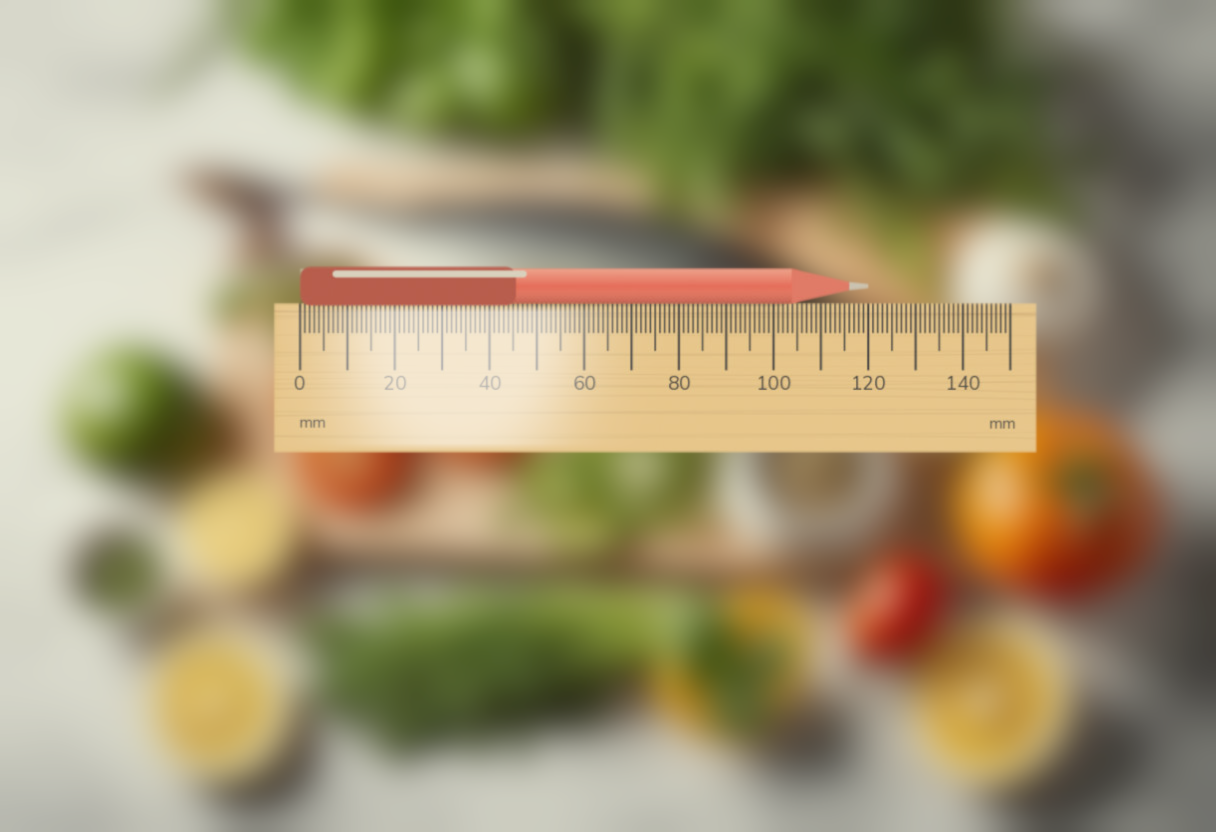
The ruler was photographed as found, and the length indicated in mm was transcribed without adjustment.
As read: 120 mm
